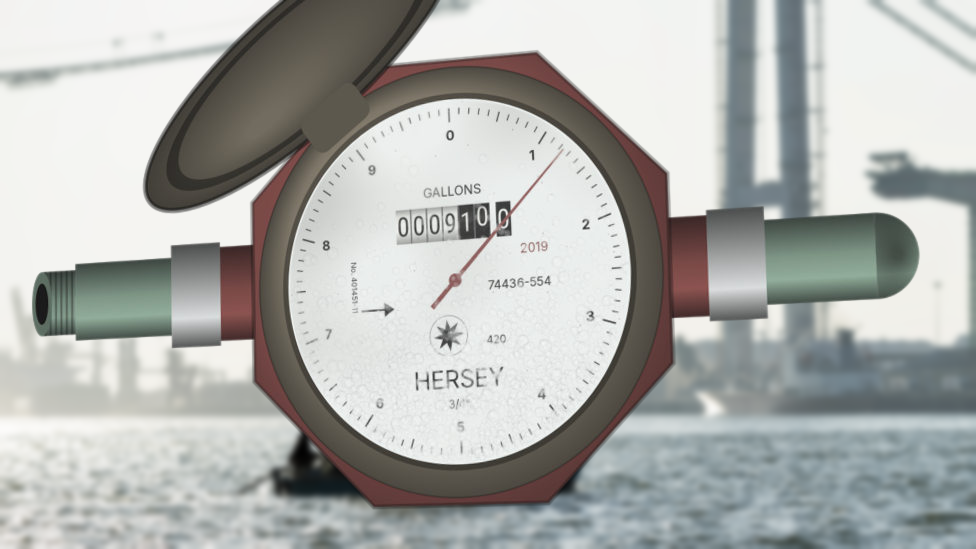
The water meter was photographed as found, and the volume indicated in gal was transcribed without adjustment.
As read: 9101.2 gal
